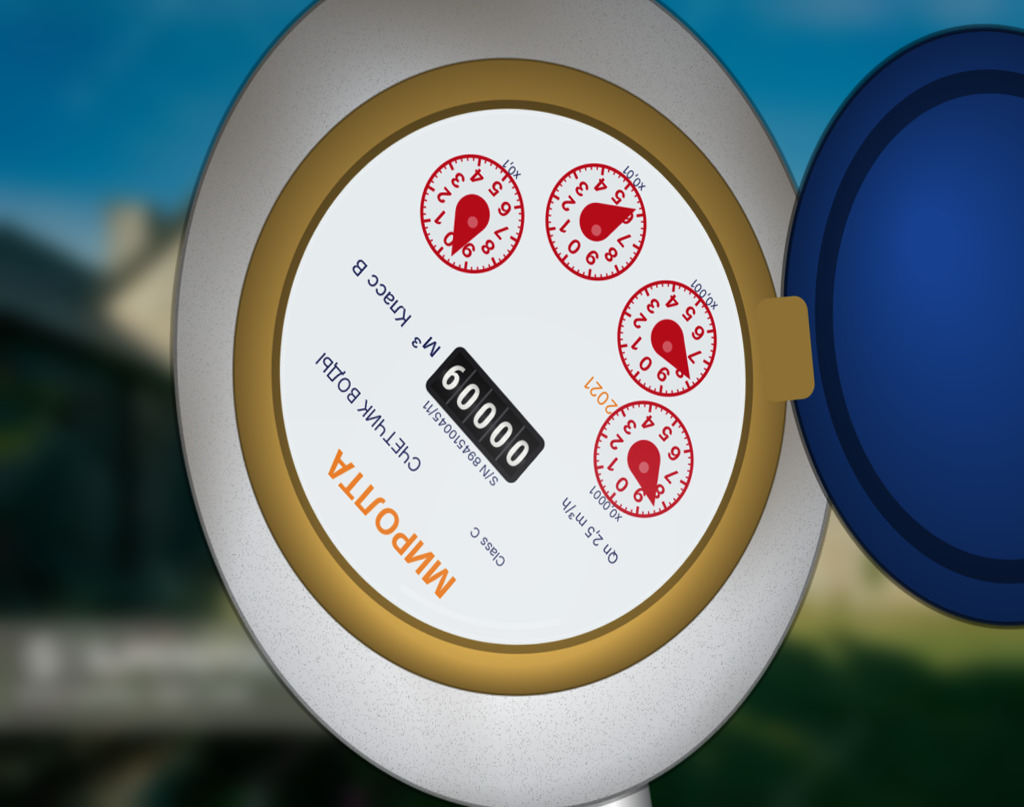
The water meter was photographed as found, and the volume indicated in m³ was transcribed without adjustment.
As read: 8.9578 m³
